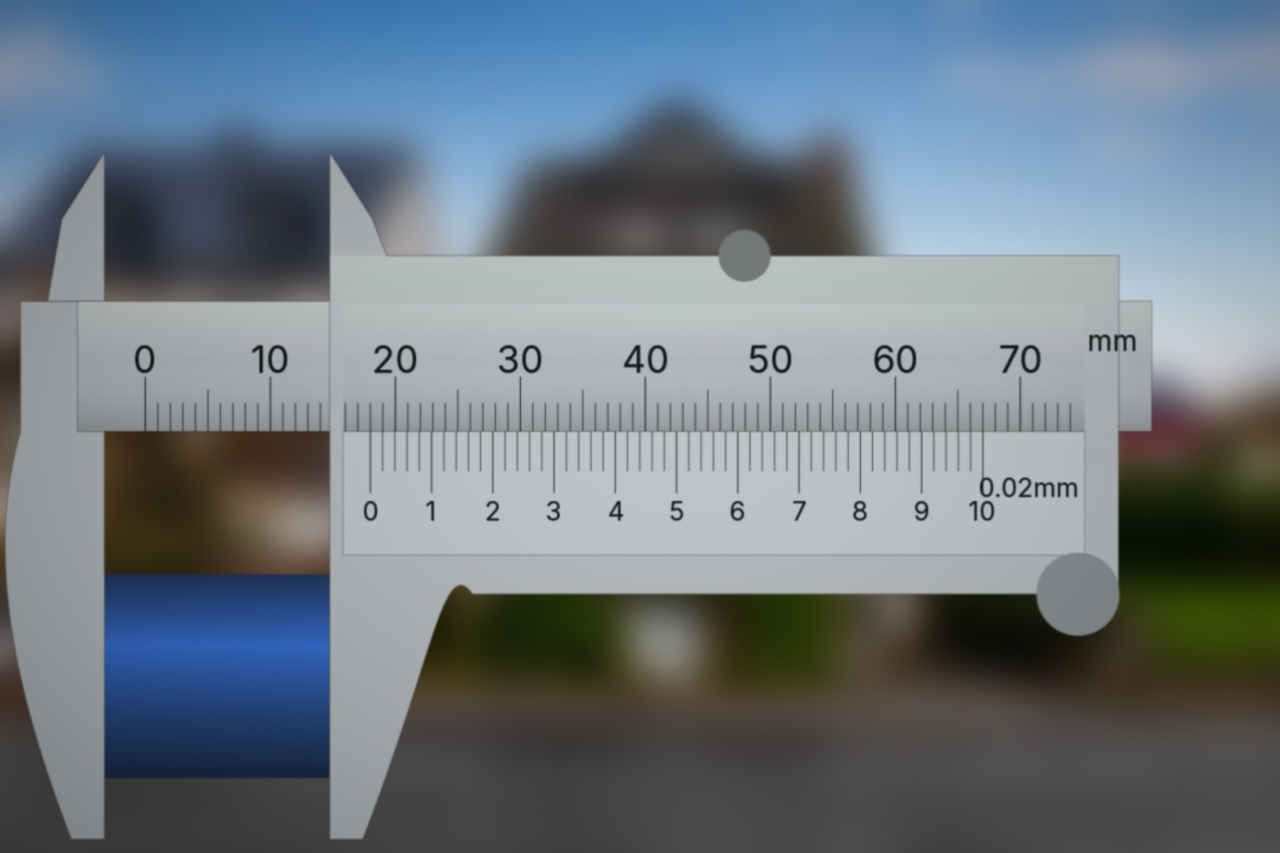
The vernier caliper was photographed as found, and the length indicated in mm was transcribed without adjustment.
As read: 18.0 mm
